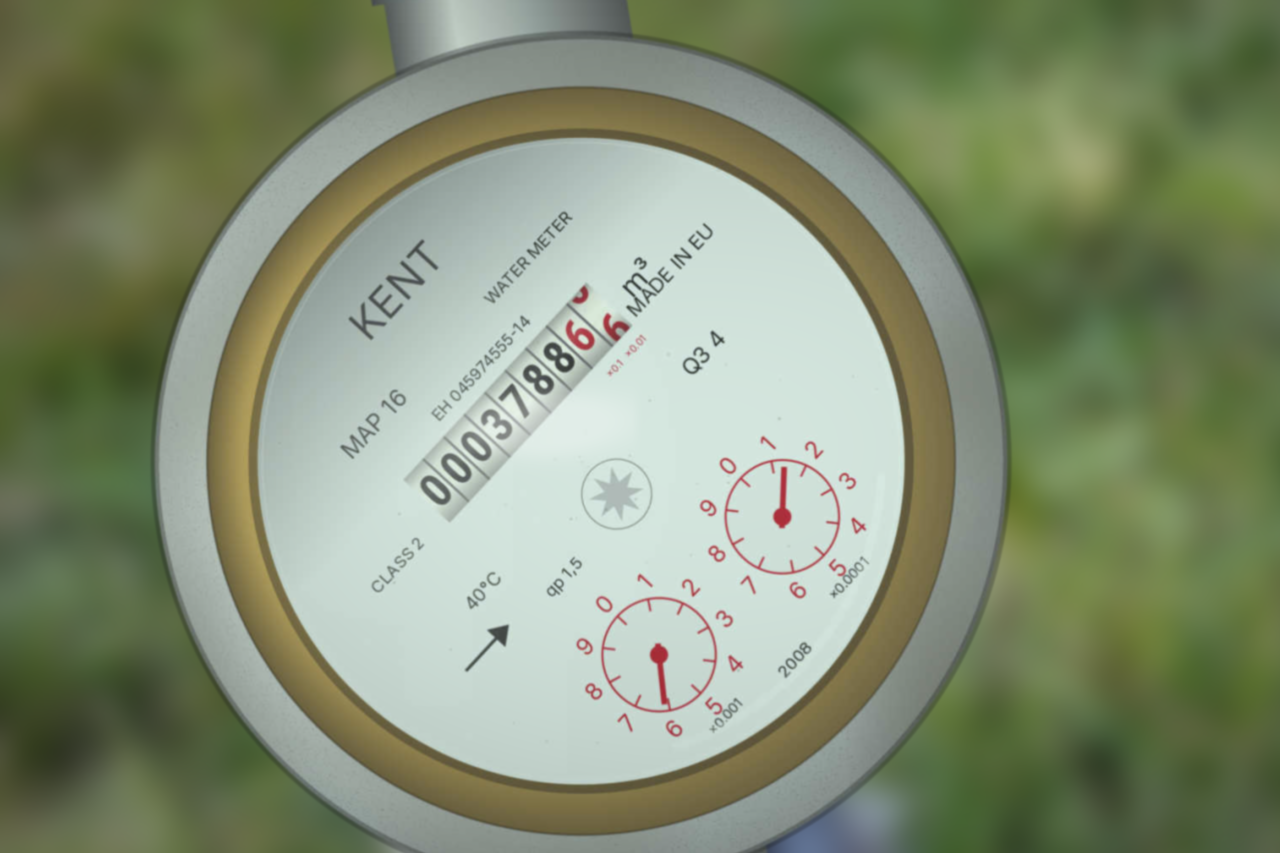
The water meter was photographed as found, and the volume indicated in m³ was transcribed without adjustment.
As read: 3788.6561 m³
